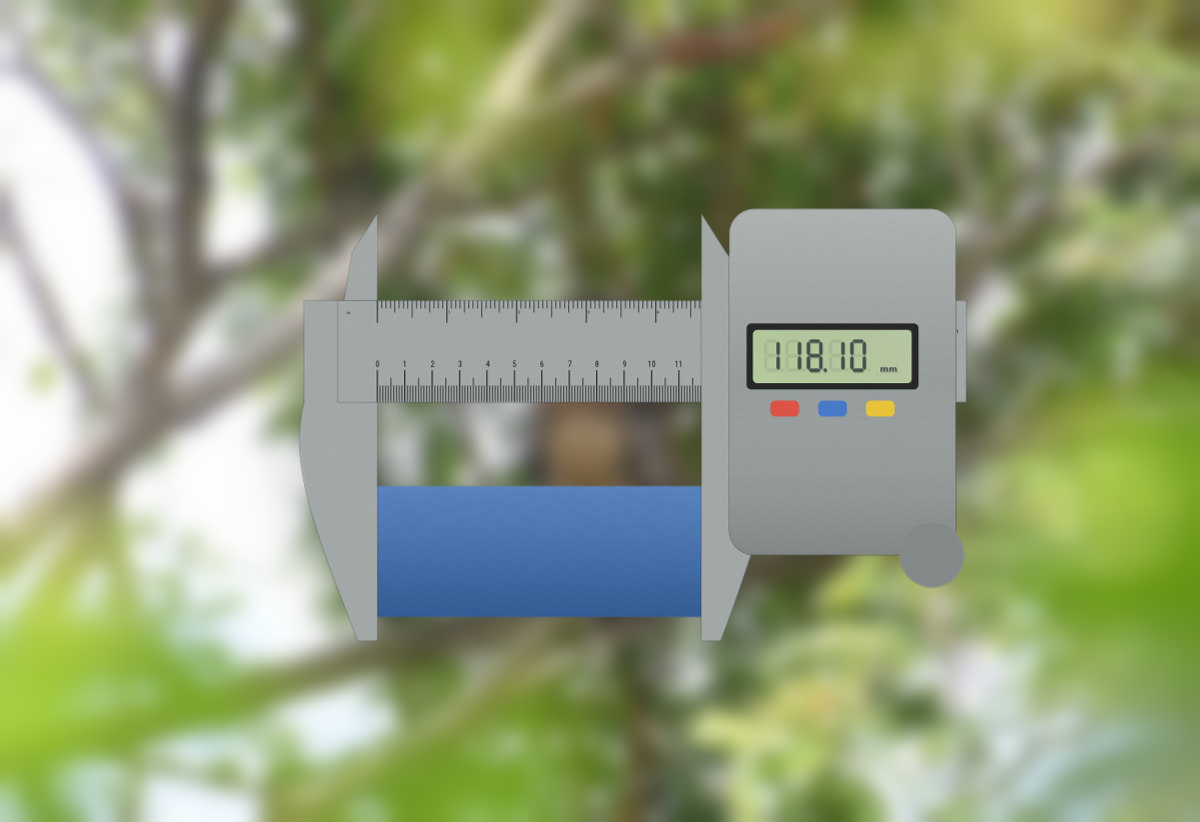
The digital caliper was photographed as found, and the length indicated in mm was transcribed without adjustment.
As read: 118.10 mm
